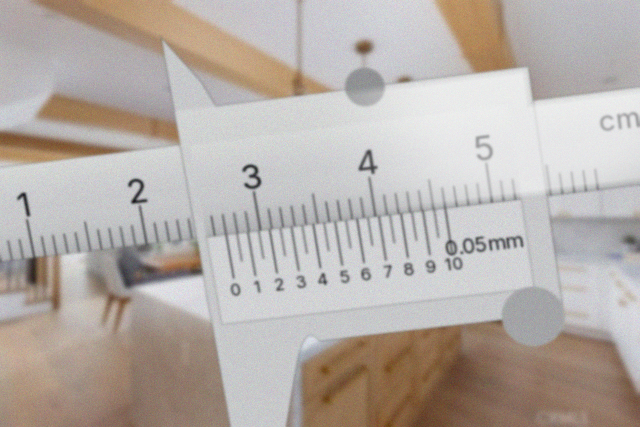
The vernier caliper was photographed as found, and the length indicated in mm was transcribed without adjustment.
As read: 27.0 mm
